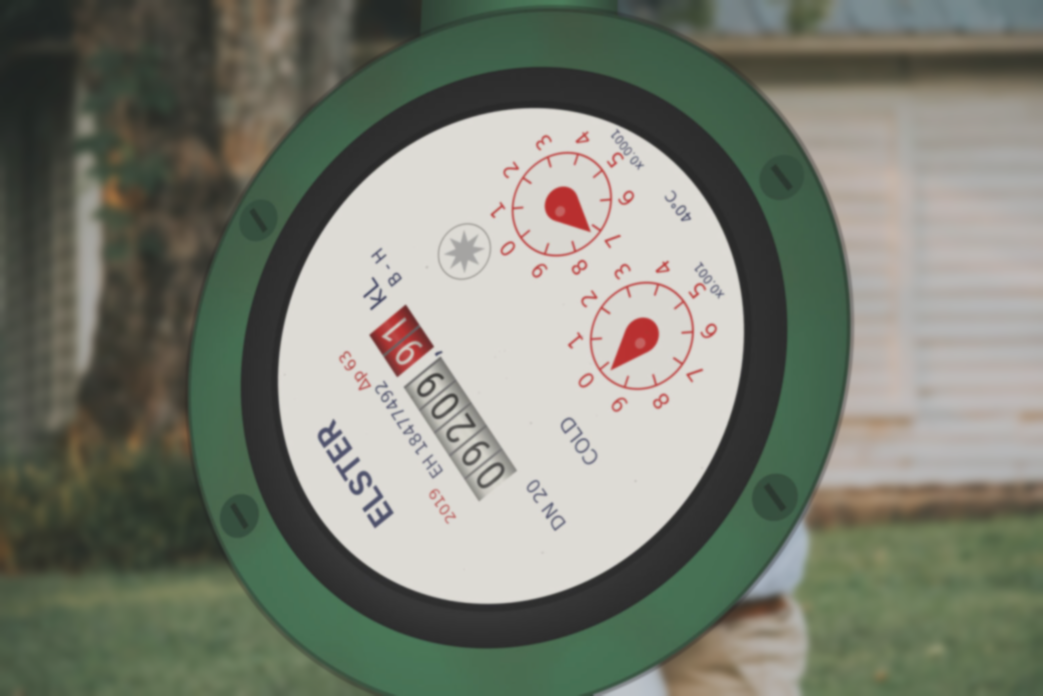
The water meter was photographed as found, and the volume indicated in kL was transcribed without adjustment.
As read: 9209.9097 kL
